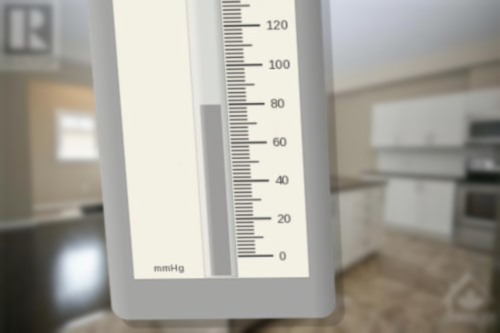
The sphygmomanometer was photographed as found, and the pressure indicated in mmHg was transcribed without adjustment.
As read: 80 mmHg
